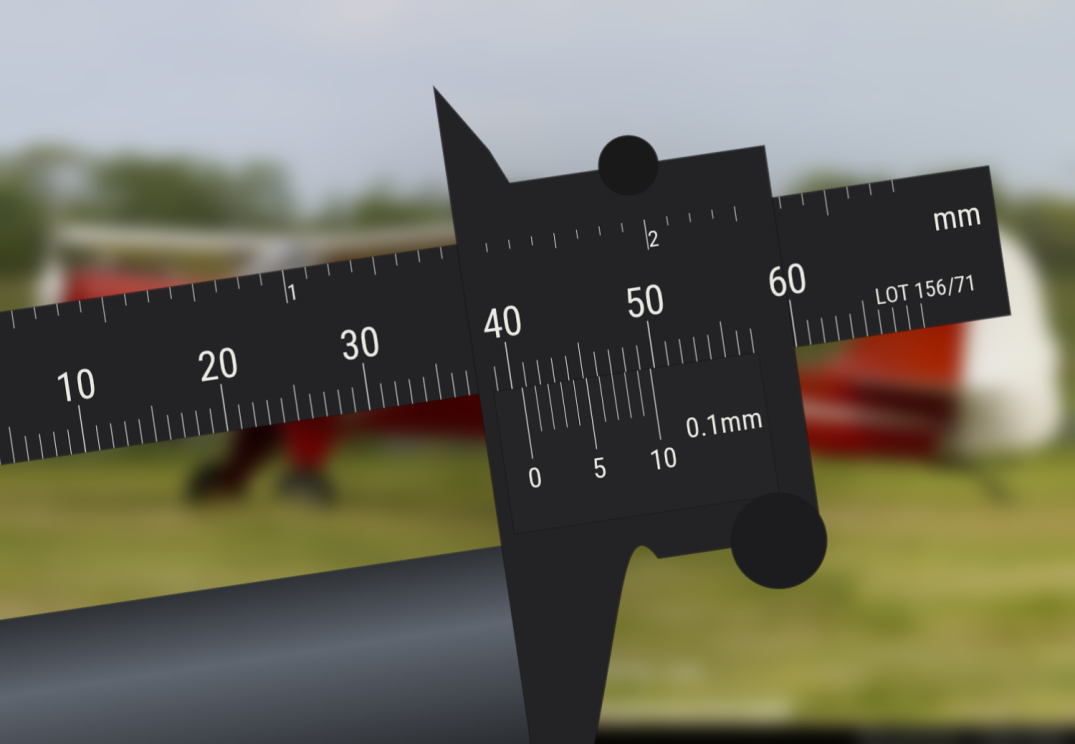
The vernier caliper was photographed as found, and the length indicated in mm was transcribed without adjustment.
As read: 40.7 mm
